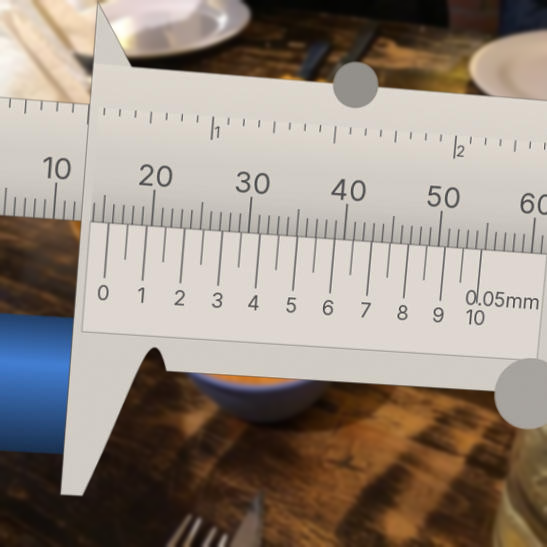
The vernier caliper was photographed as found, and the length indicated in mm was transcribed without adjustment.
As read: 15.6 mm
